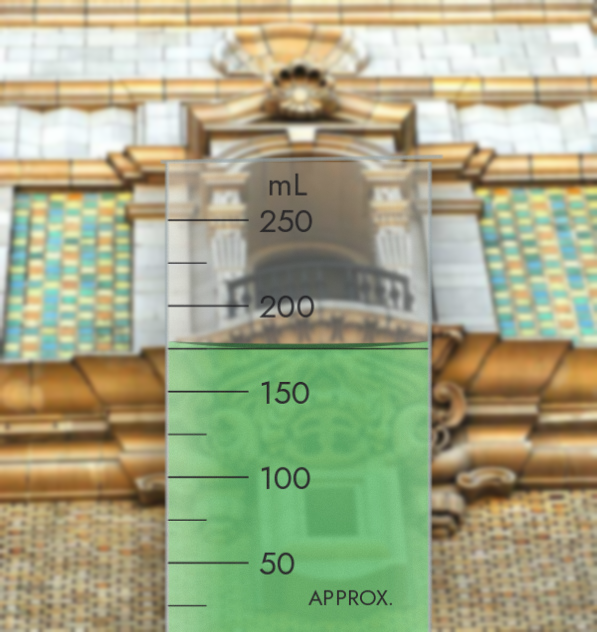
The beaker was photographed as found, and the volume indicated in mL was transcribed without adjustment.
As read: 175 mL
